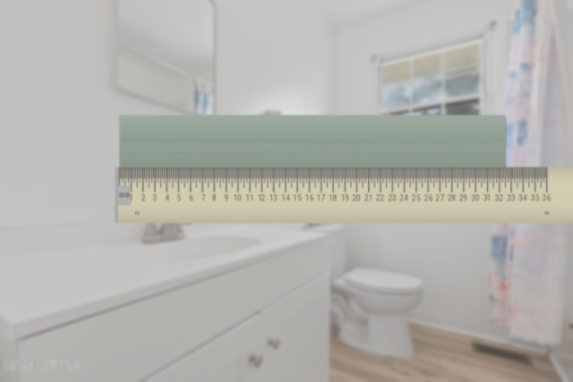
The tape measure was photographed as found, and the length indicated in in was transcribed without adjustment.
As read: 32.5 in
